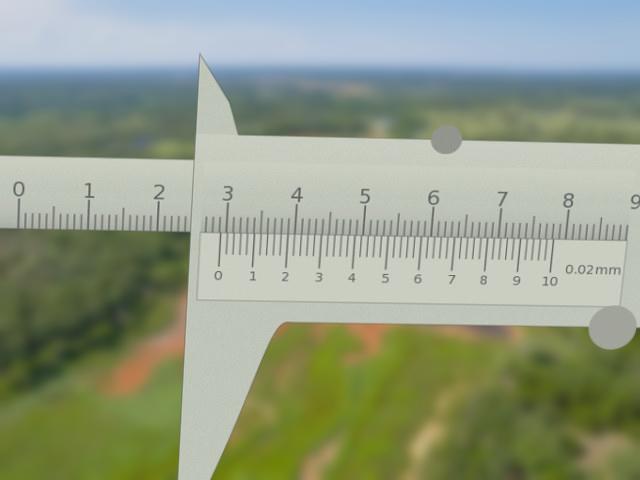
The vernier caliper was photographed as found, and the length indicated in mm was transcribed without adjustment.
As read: 29.2 mm
